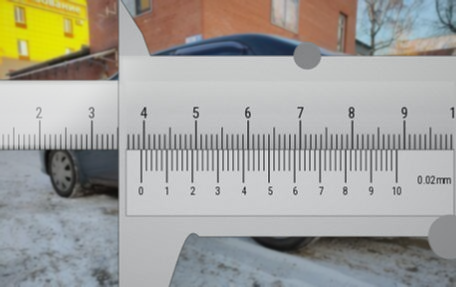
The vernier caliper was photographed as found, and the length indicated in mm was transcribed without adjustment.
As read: 39.5 mm
